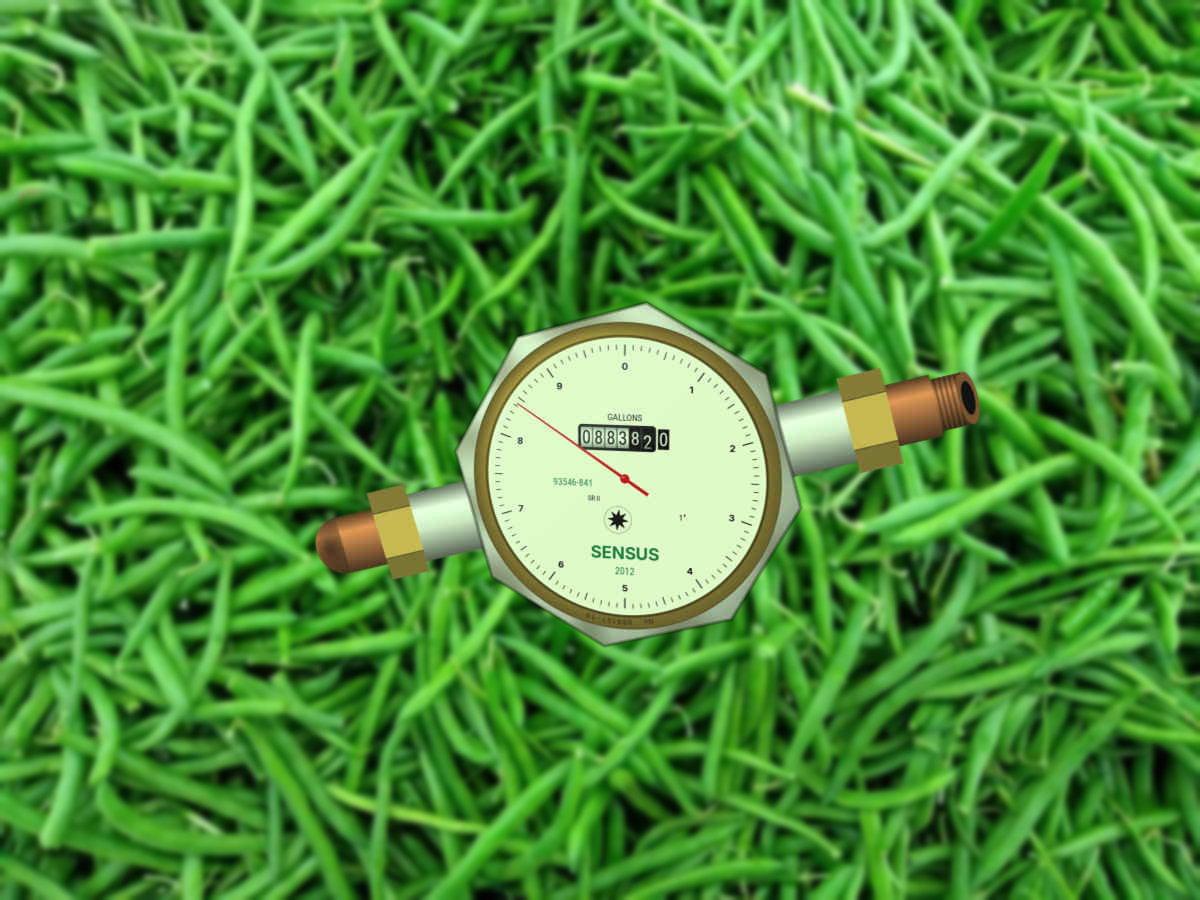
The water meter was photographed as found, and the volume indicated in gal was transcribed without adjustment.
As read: 883818.4 gal
